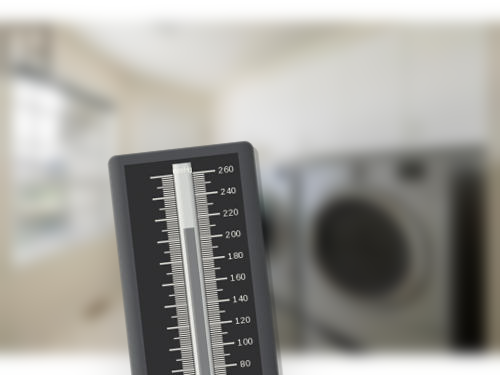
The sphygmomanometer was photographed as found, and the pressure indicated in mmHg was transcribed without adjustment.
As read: 210 mmHg
